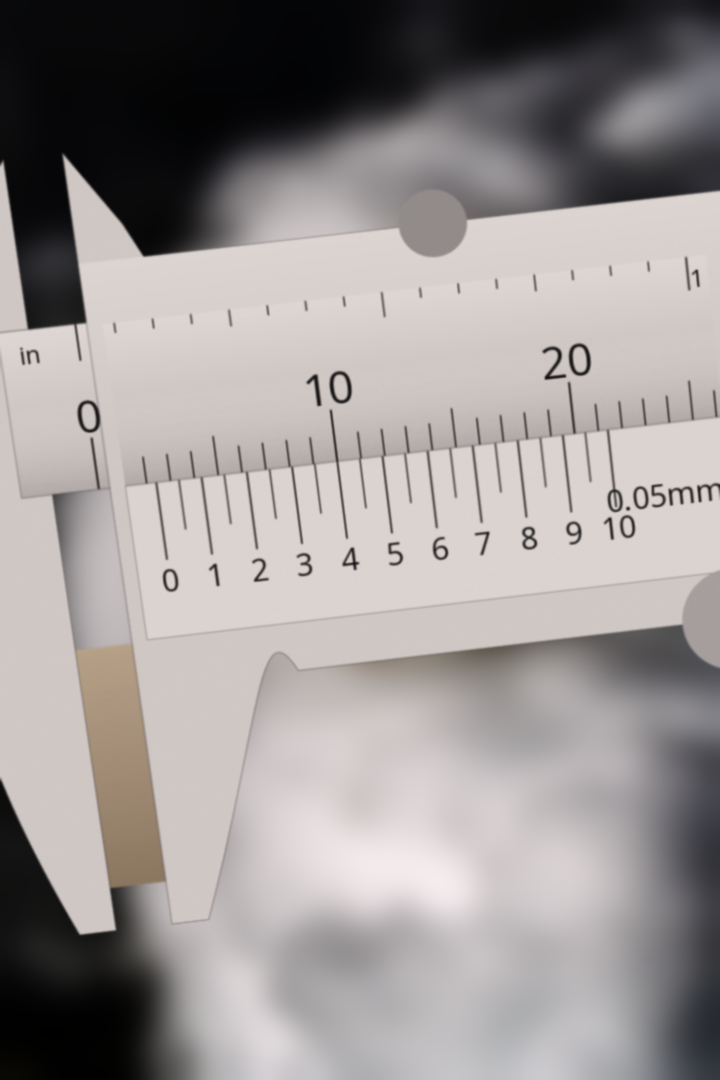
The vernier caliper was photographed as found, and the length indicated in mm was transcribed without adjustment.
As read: 2.4 mm
